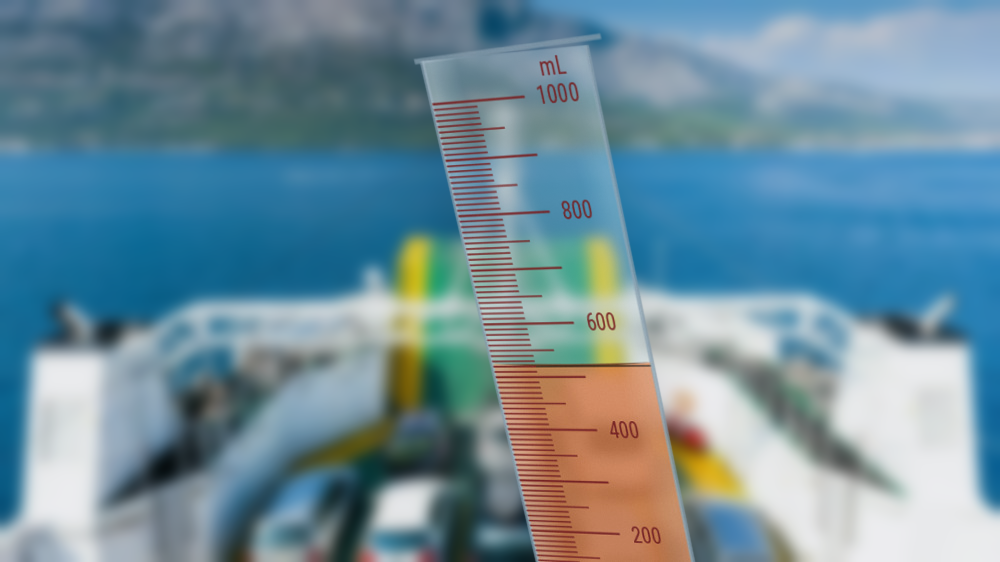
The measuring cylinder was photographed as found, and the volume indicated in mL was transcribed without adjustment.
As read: 520 mL
